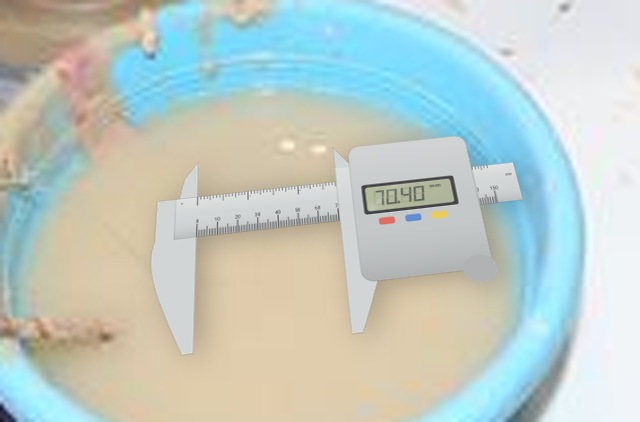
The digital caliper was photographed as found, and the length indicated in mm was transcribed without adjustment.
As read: 70.40 mm
